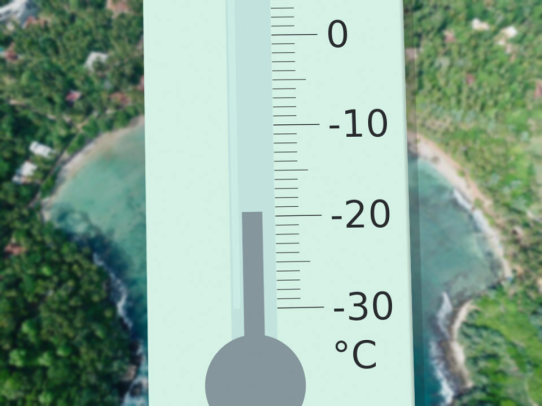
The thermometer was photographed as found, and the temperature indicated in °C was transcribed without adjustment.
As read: -19.5 °C
